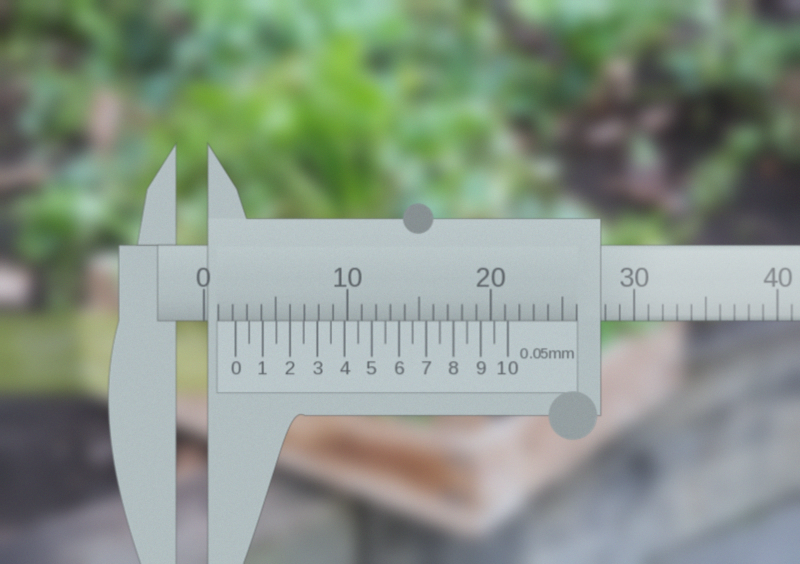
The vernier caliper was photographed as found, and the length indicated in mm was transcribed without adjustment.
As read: 2.2 mm
